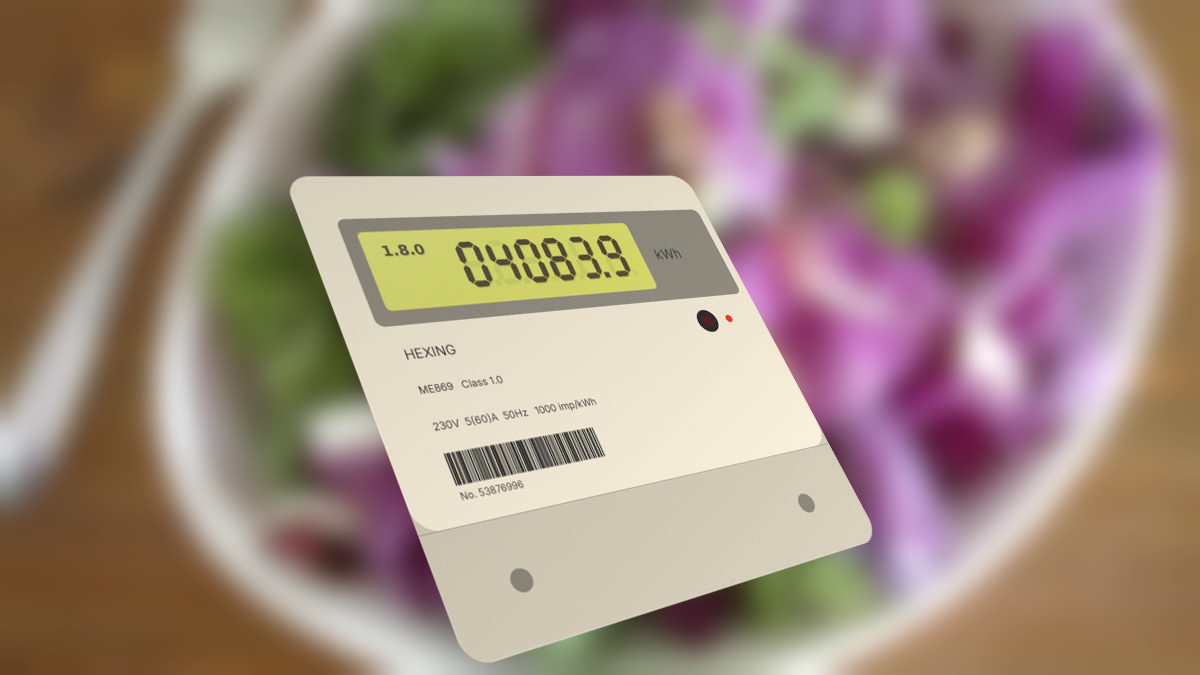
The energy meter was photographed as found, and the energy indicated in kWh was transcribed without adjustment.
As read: 4083.9 kWh
